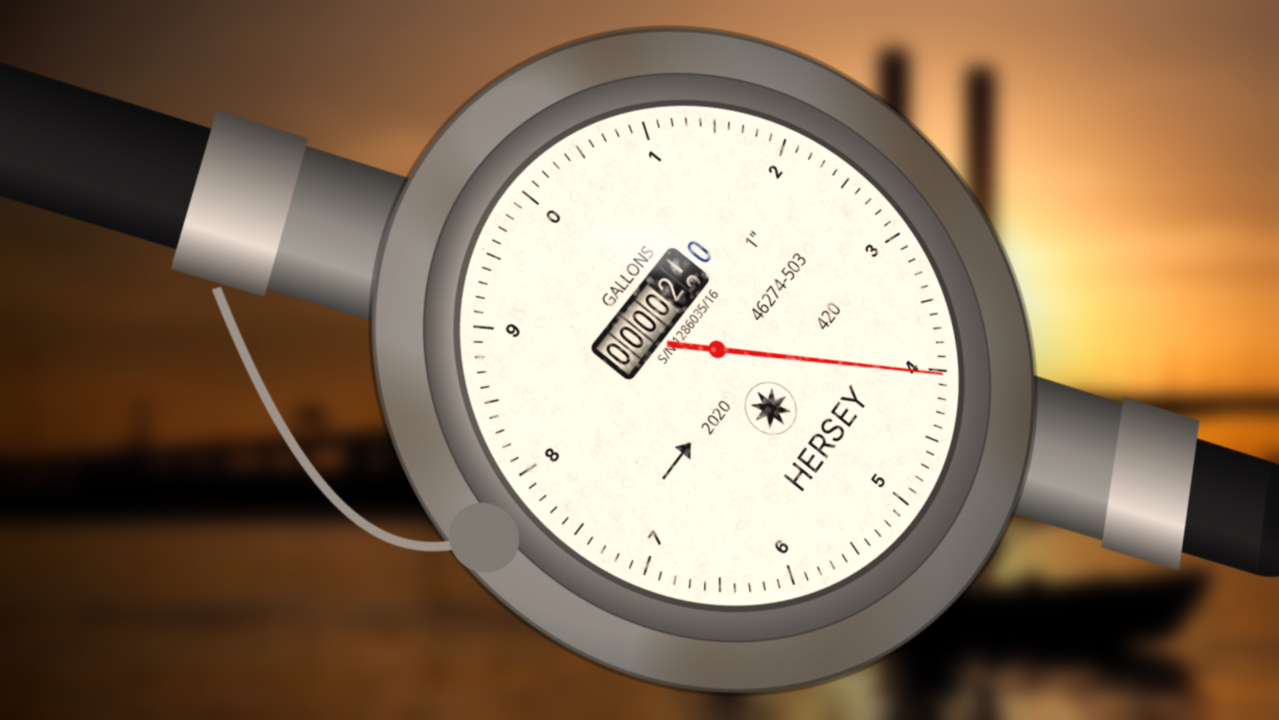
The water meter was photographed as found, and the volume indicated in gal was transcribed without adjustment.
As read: 214.0 gal
